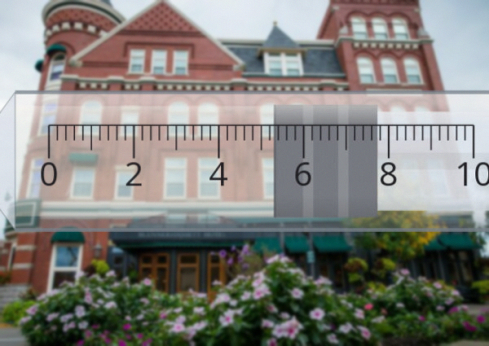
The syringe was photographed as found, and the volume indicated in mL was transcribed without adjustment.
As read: 5.3 mL
